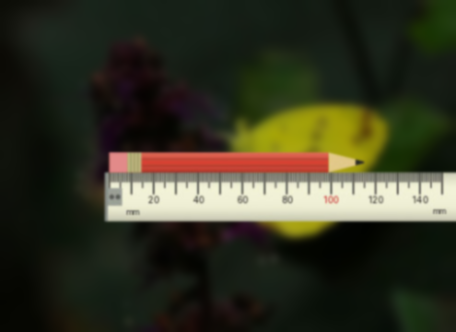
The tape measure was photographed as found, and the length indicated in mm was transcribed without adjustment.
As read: 115 mm
